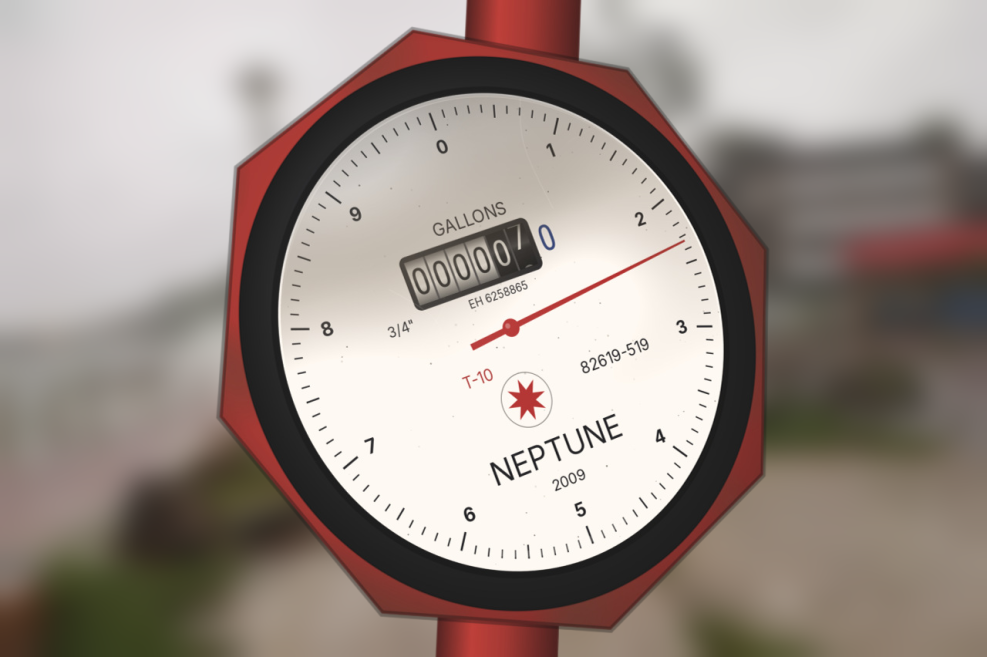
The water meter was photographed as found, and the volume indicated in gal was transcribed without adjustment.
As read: 72.3 gal
